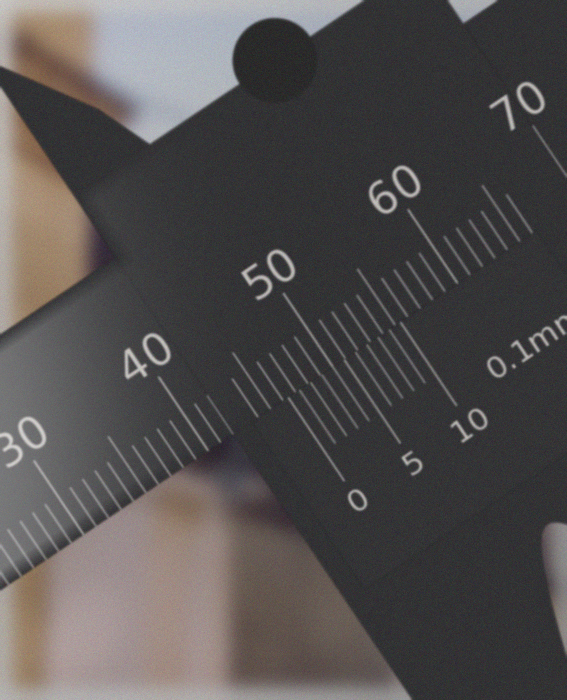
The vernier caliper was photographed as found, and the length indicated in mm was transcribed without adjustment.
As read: 46.4 mm
